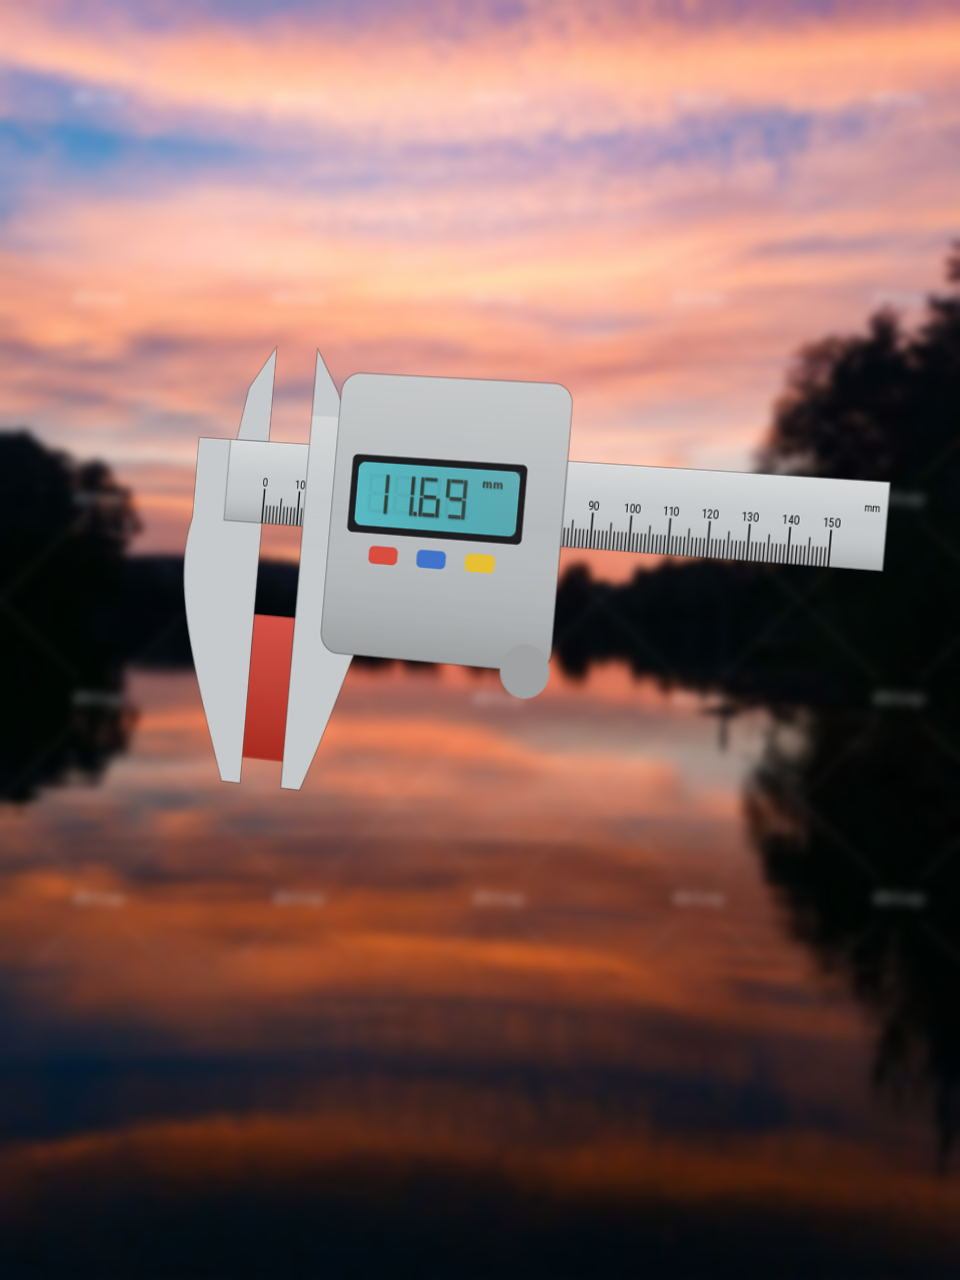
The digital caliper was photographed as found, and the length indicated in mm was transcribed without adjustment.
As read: 11.69 mm
